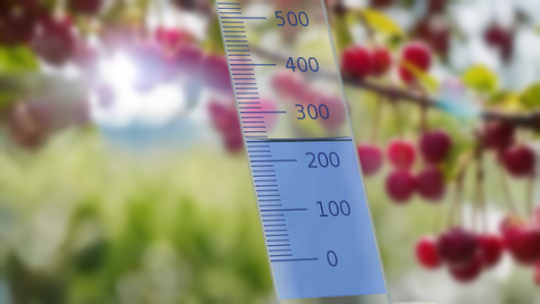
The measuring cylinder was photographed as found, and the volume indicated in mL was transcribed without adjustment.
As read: 240 mL
